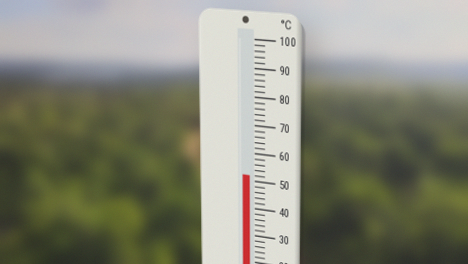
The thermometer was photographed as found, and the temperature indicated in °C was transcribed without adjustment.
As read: 52 °C
